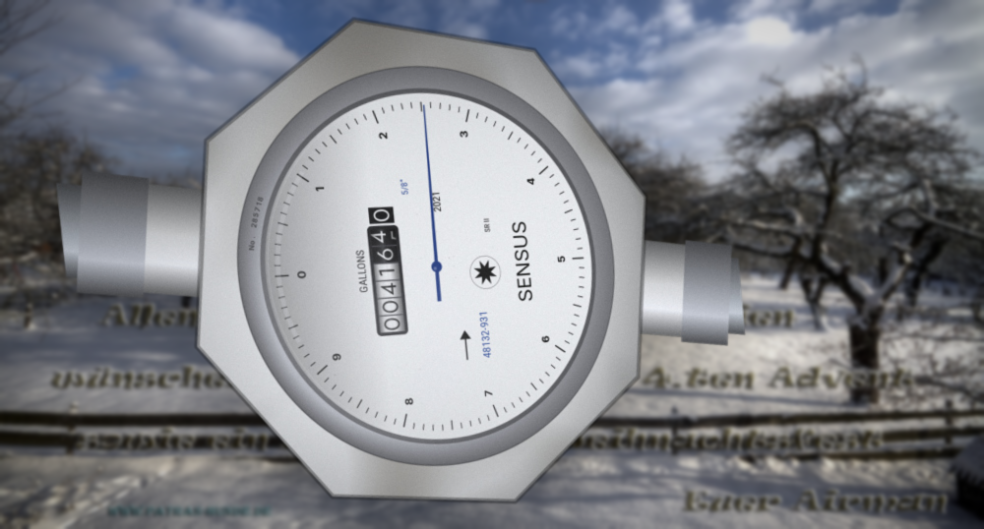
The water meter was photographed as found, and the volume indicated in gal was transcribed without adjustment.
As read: 41642.5 gal
